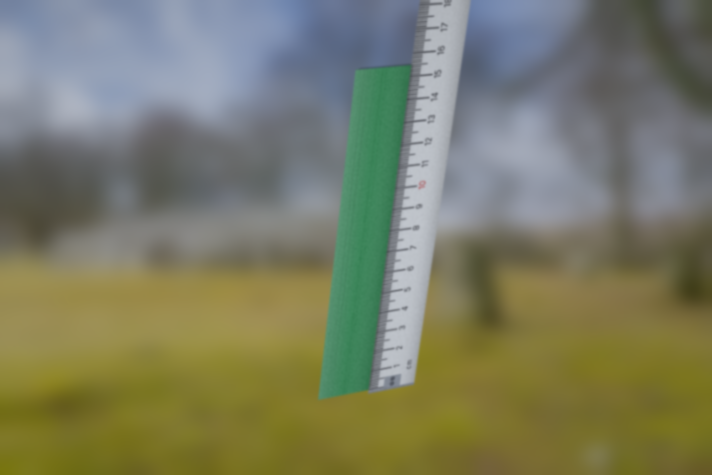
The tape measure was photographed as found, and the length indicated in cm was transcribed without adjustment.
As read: 15.5 cm
